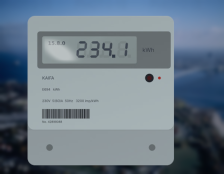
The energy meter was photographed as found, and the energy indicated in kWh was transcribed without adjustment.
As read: 234.1 kWh
